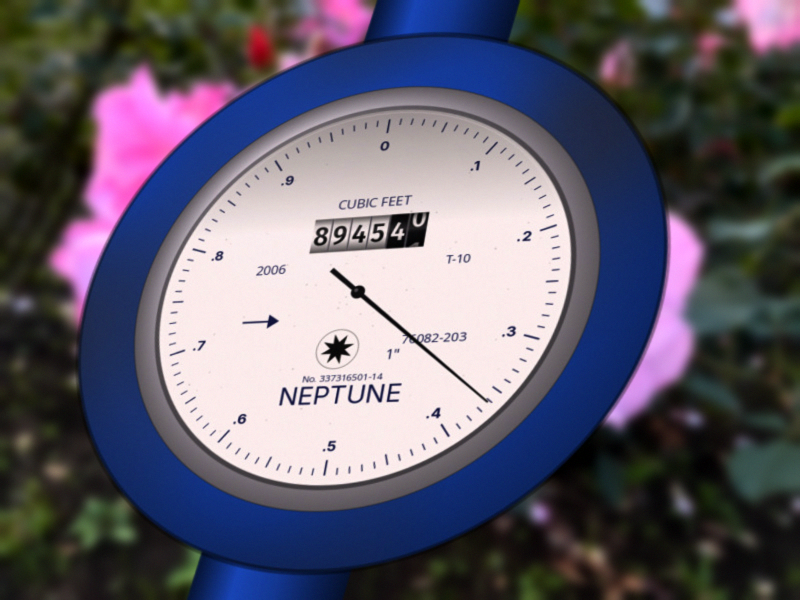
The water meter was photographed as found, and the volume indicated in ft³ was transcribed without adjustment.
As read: 894540.36 ft³
